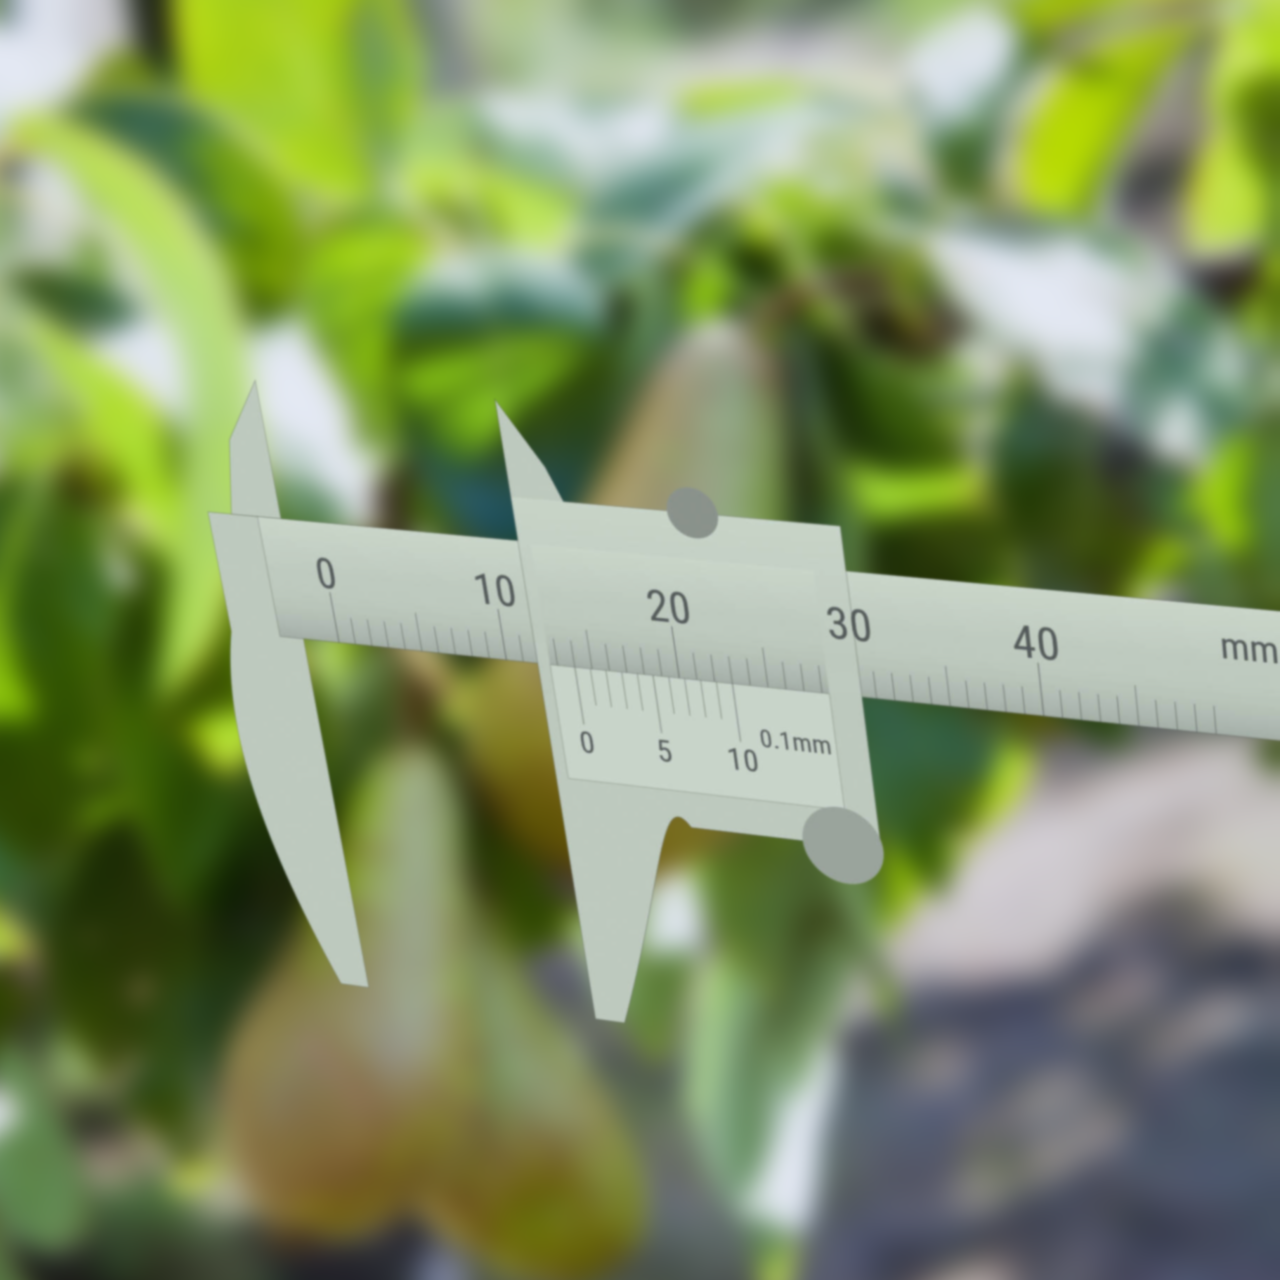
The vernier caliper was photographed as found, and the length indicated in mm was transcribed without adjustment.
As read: 14.0 mm
